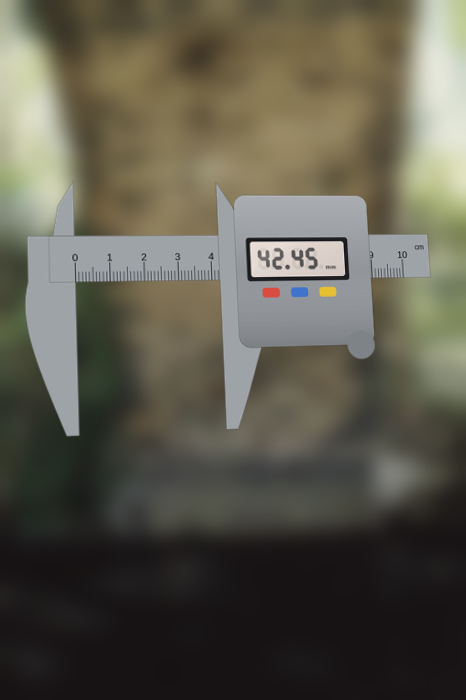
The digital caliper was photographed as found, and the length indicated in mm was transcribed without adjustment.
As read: 42.45 mm
